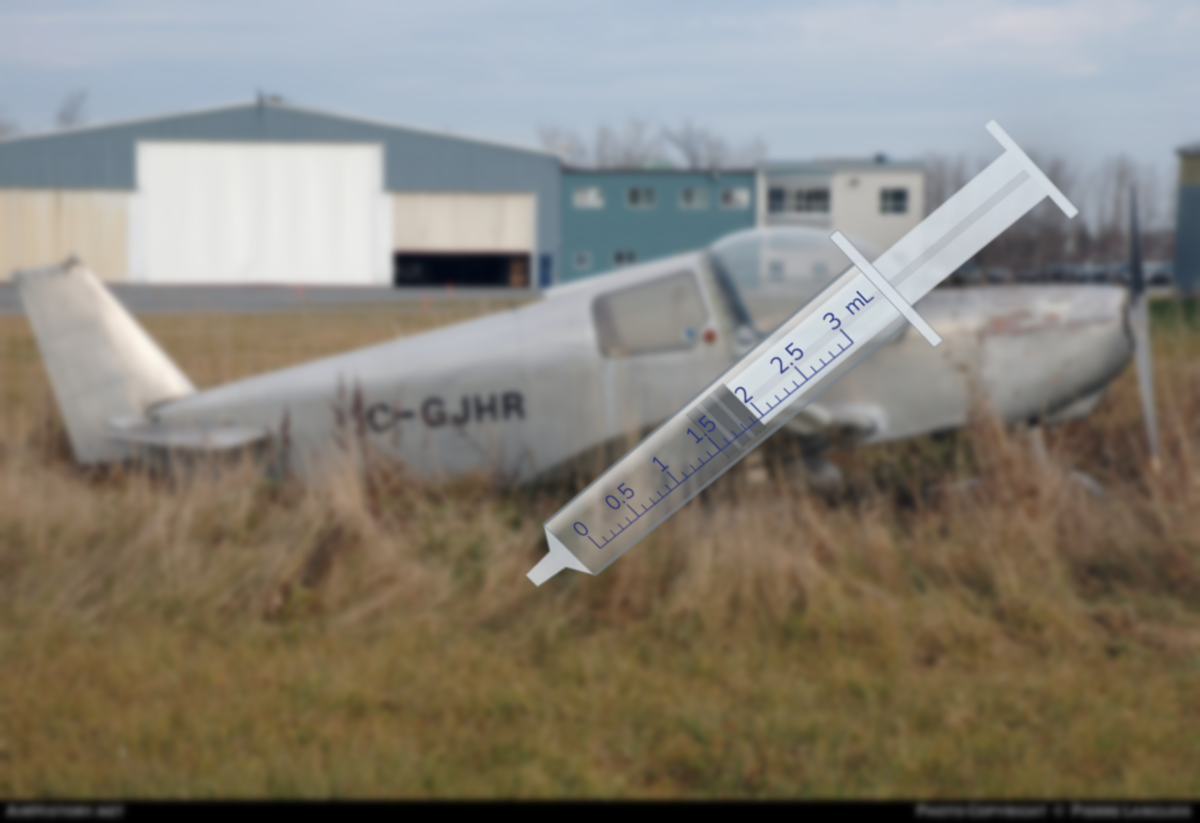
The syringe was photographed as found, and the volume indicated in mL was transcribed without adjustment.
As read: 1.5 mL
